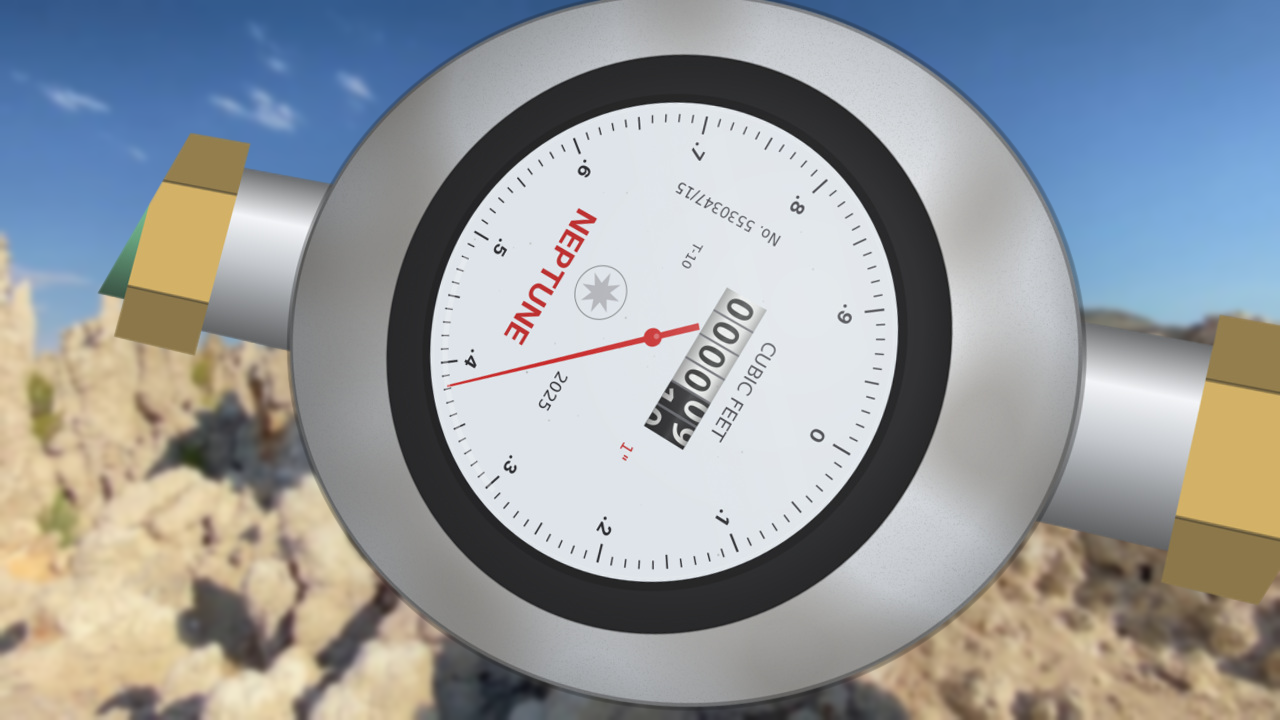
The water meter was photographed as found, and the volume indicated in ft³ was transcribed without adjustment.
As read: 9.38 ft³
